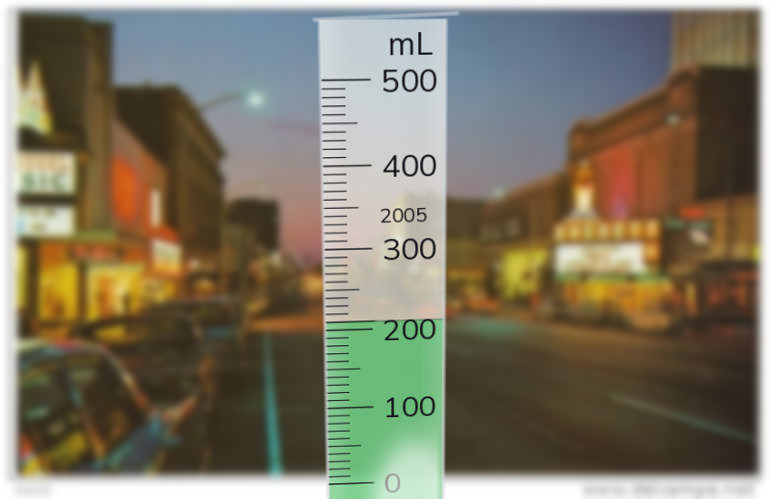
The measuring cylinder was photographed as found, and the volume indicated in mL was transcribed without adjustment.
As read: 210 mL
